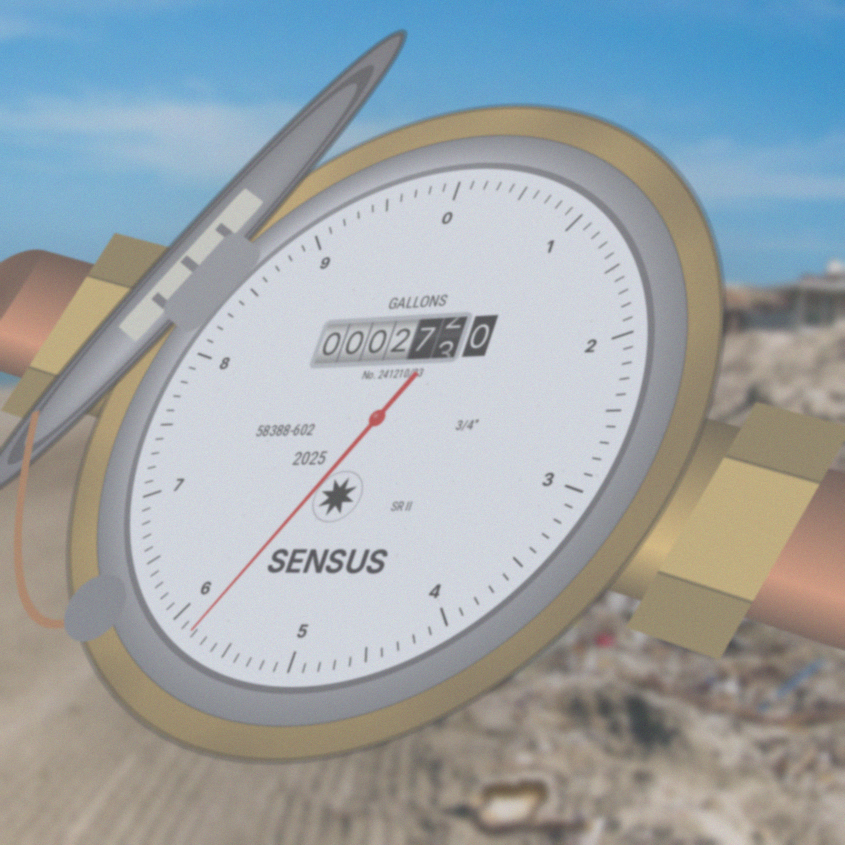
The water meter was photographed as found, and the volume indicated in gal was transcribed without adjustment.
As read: 2725.8 gal
